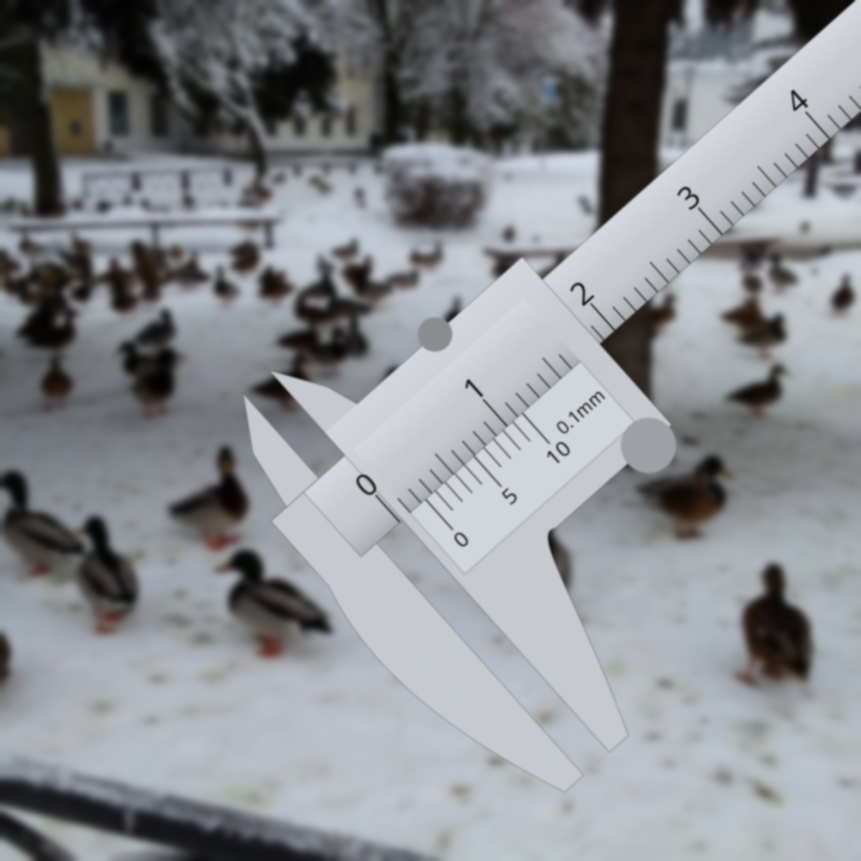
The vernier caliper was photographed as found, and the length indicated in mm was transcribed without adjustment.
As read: 2.4 mm
